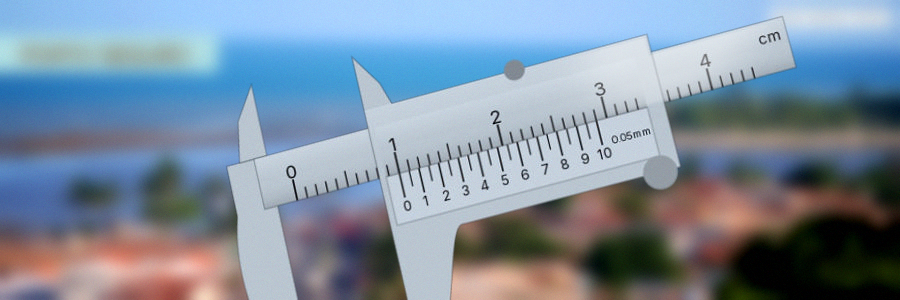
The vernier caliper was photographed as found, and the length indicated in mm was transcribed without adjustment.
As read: 10.0 mm
